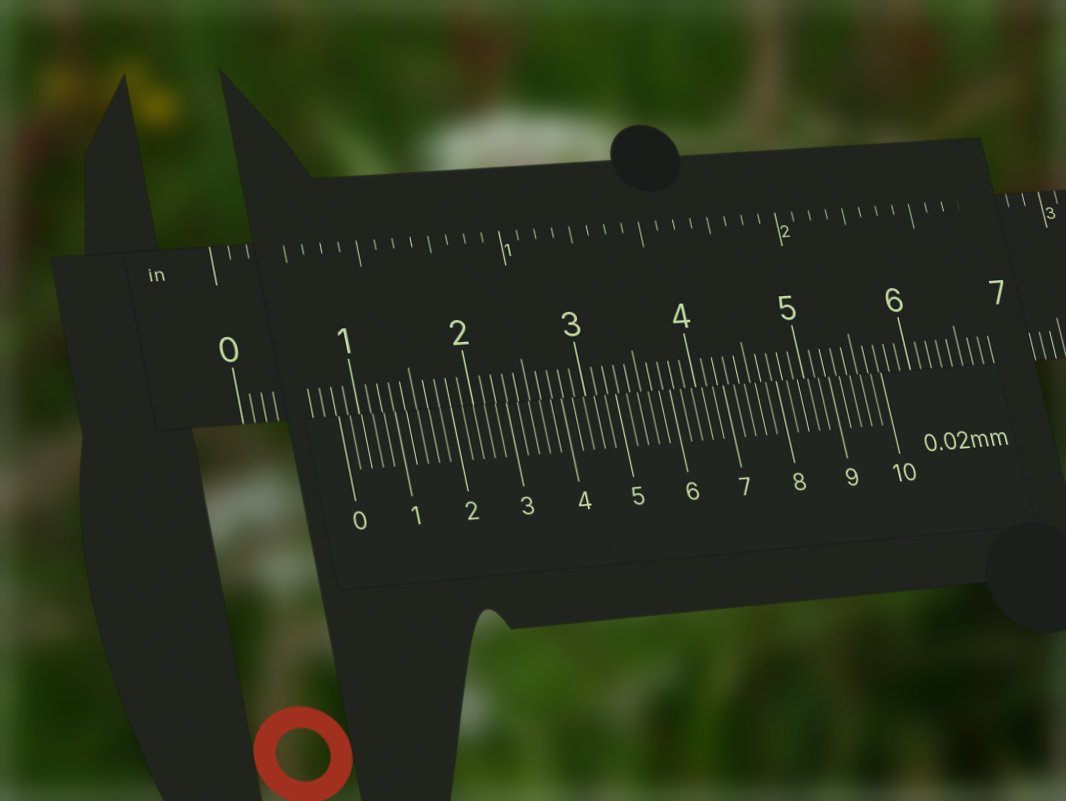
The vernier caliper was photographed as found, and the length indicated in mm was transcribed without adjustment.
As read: 8.2 mm
